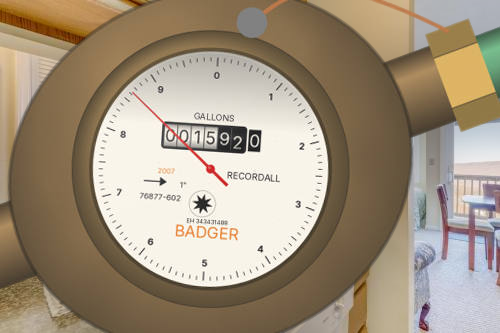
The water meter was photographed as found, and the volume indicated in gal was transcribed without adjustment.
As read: 15918.6 gal
